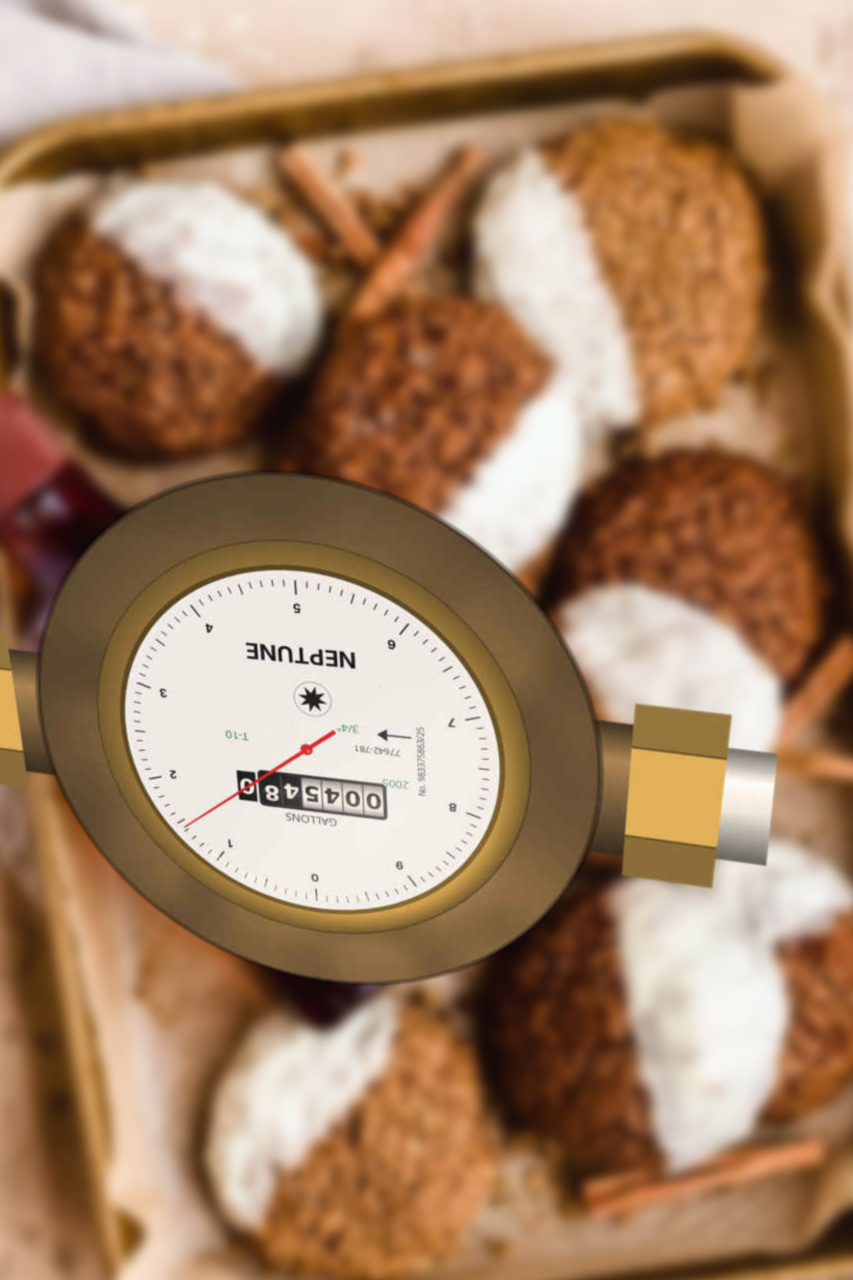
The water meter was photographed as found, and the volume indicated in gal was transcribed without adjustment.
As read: 45481.4 gal
